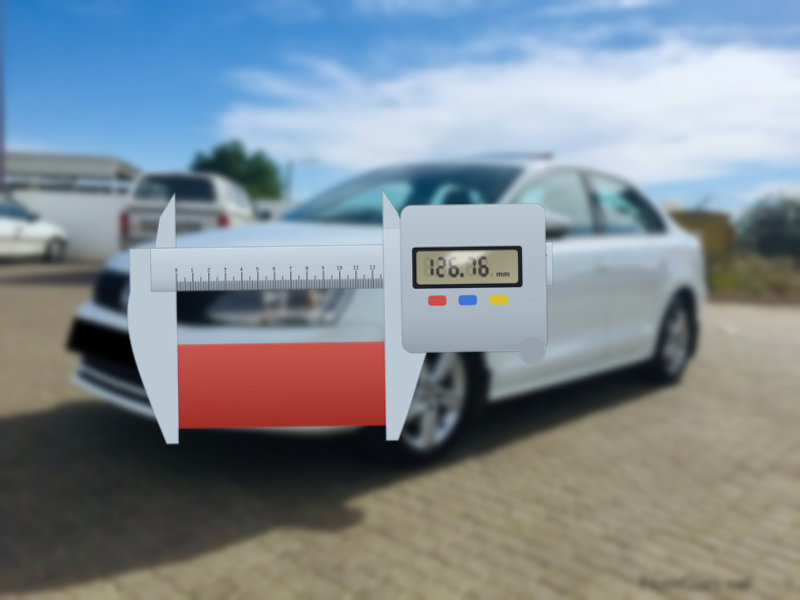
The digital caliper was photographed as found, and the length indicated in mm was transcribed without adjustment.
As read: 126.76 mm
